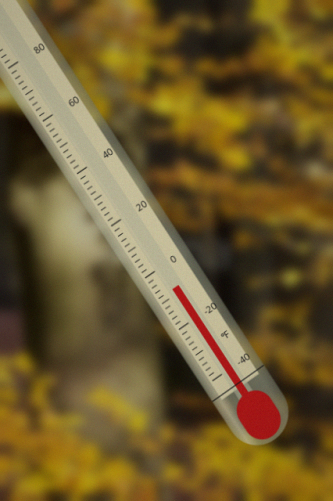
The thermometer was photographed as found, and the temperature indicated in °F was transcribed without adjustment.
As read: -8 °F
